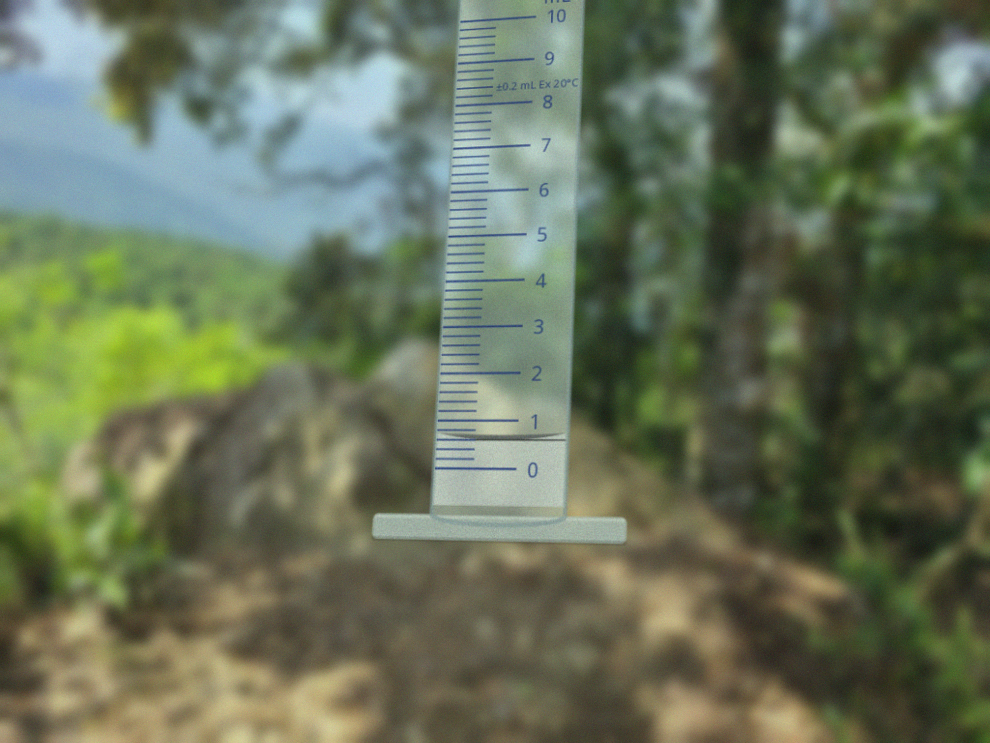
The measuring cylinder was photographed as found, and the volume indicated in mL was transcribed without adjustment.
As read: 0.6 mL
